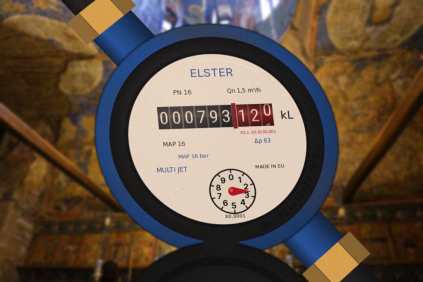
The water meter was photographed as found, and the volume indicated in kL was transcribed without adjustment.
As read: 793.1202 kL
